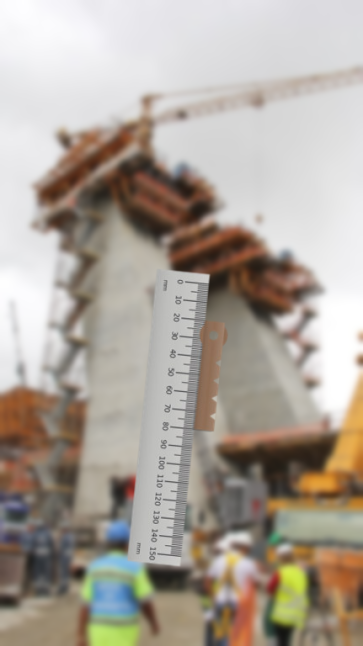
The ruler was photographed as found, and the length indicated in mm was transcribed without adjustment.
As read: 60 mm
